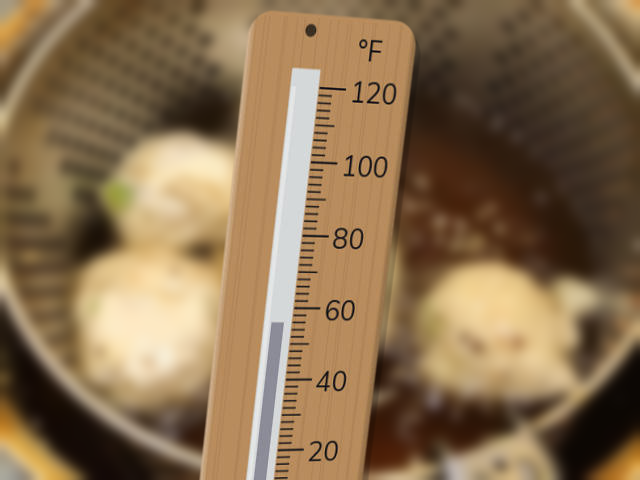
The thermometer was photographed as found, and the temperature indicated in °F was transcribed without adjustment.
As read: 56 °F
